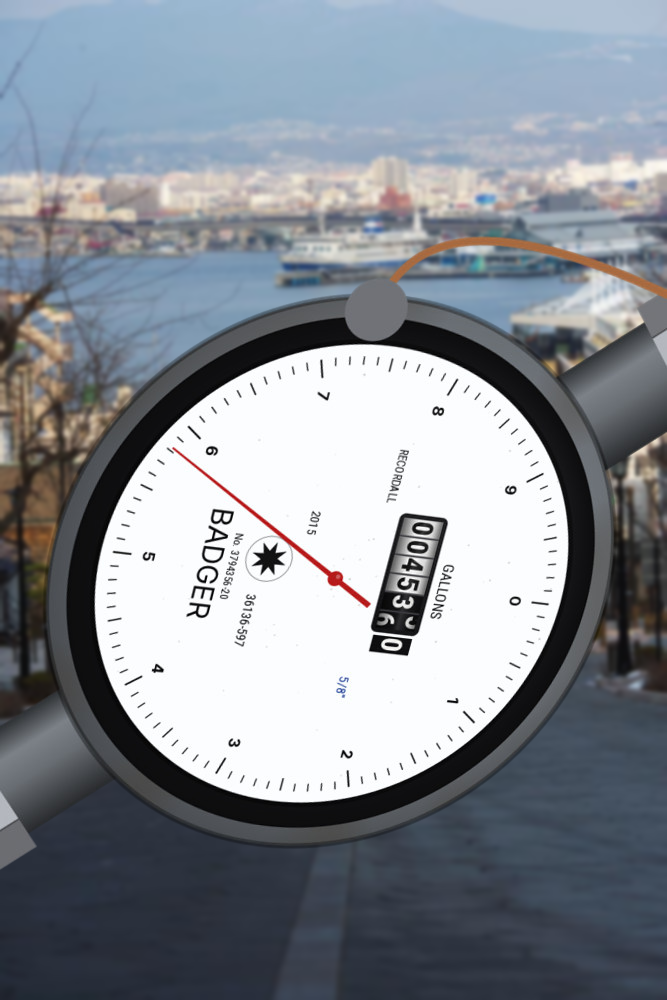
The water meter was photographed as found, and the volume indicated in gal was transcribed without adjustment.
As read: 45355.8 gal
